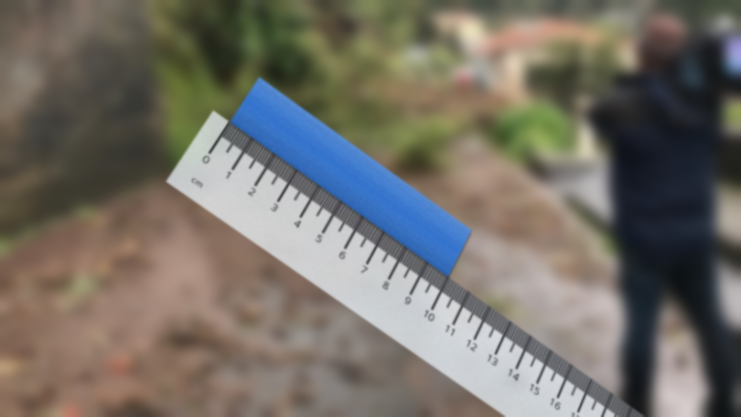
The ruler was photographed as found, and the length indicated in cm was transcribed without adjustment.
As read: 10 cm
